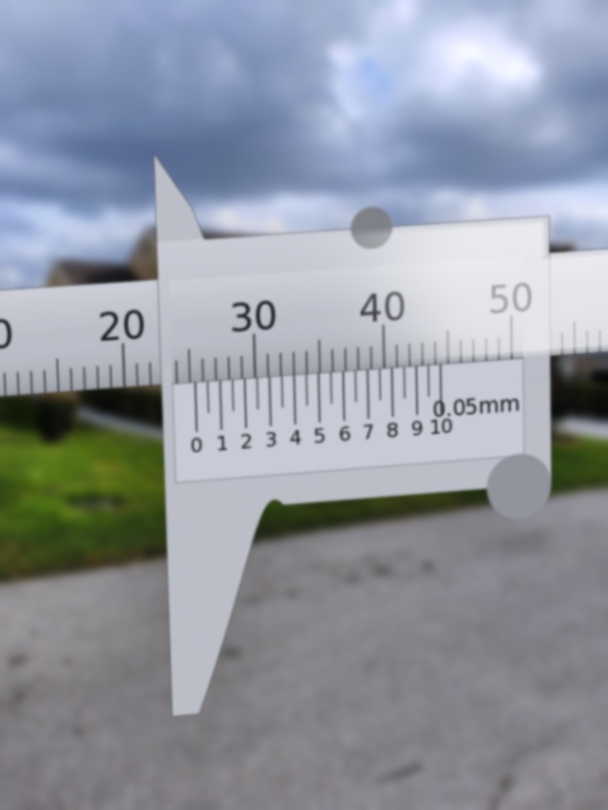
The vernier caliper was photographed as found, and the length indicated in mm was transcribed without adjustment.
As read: 25.4 mm
